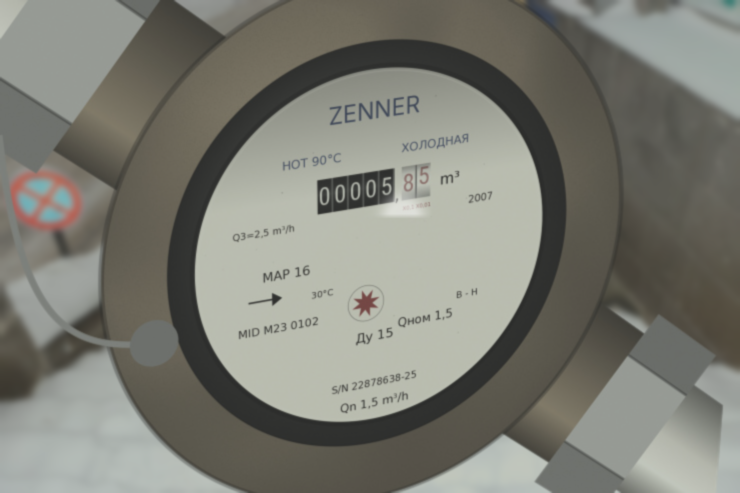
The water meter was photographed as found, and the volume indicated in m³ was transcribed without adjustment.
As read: 5.85 m³
